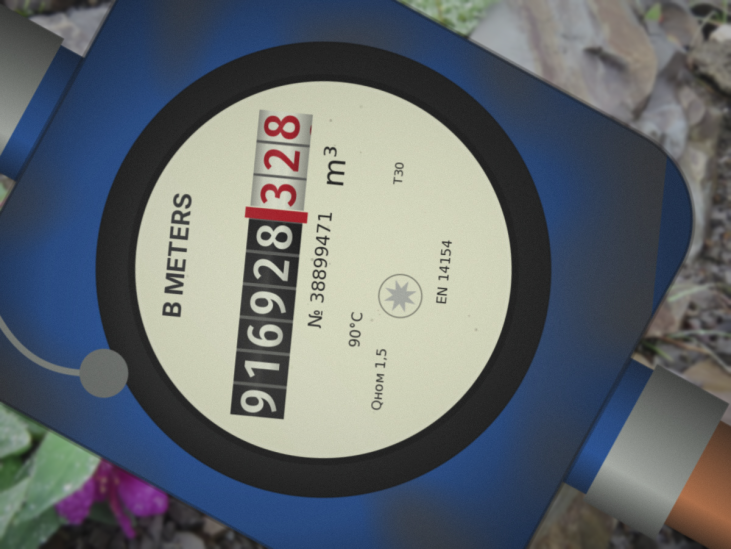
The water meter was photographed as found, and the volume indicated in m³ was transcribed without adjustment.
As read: 916928.328 m³
